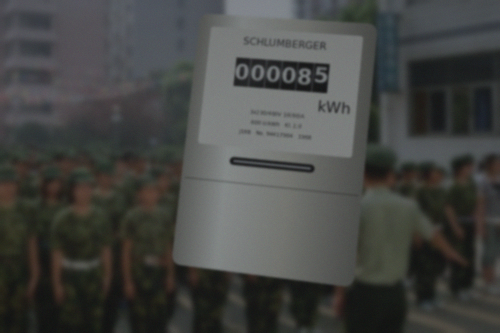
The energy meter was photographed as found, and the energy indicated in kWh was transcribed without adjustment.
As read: 85 kWh
